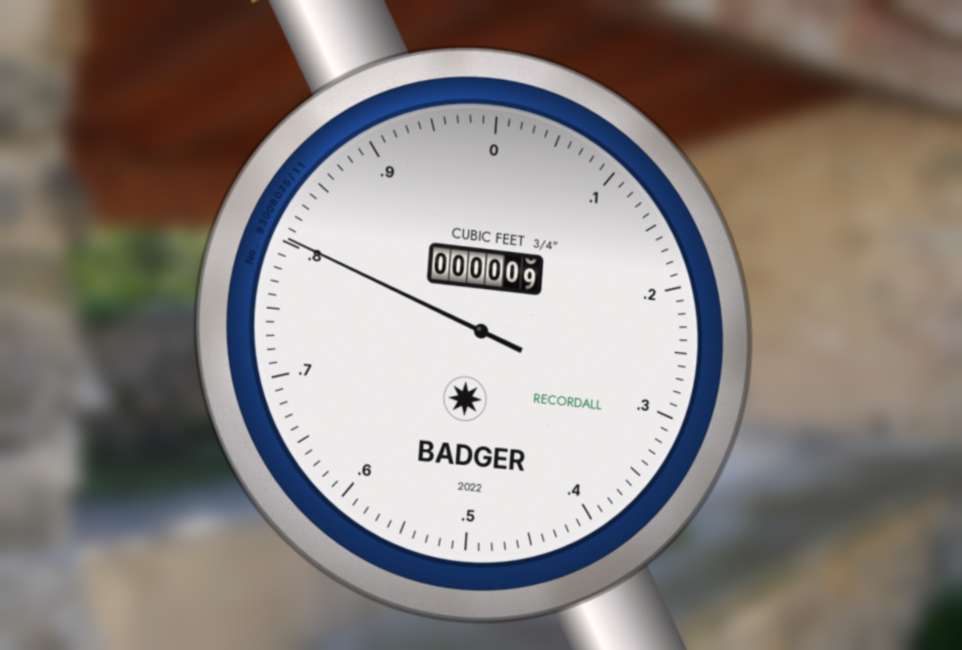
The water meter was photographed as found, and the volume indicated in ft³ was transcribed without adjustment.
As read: 8.80 ft³
